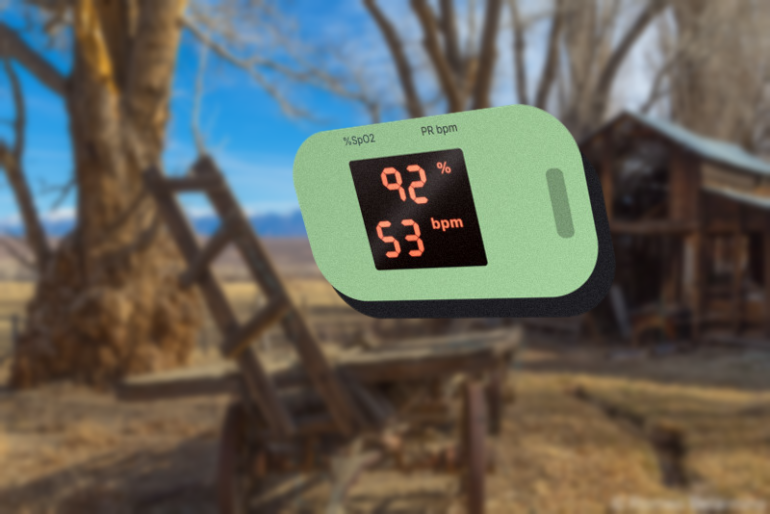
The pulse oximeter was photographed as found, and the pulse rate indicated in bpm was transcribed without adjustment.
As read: 53 bpm
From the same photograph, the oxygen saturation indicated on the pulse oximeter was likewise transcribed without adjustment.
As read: 92 %
